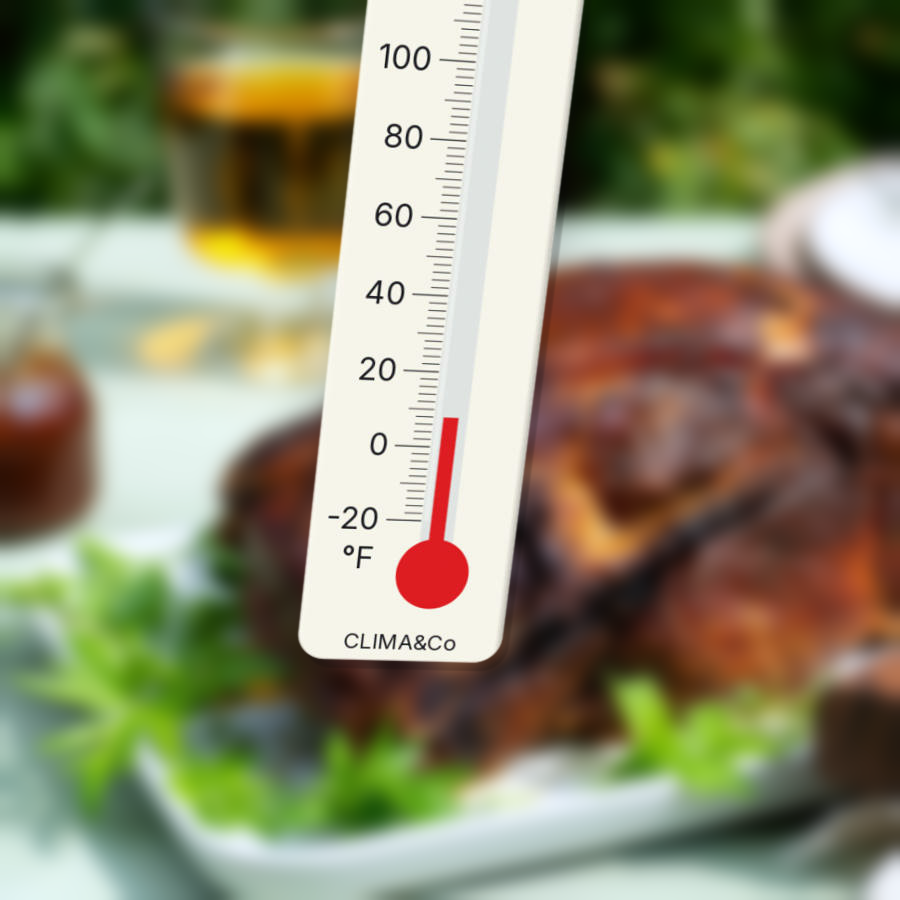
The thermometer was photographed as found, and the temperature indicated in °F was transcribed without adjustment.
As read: 8 °F
